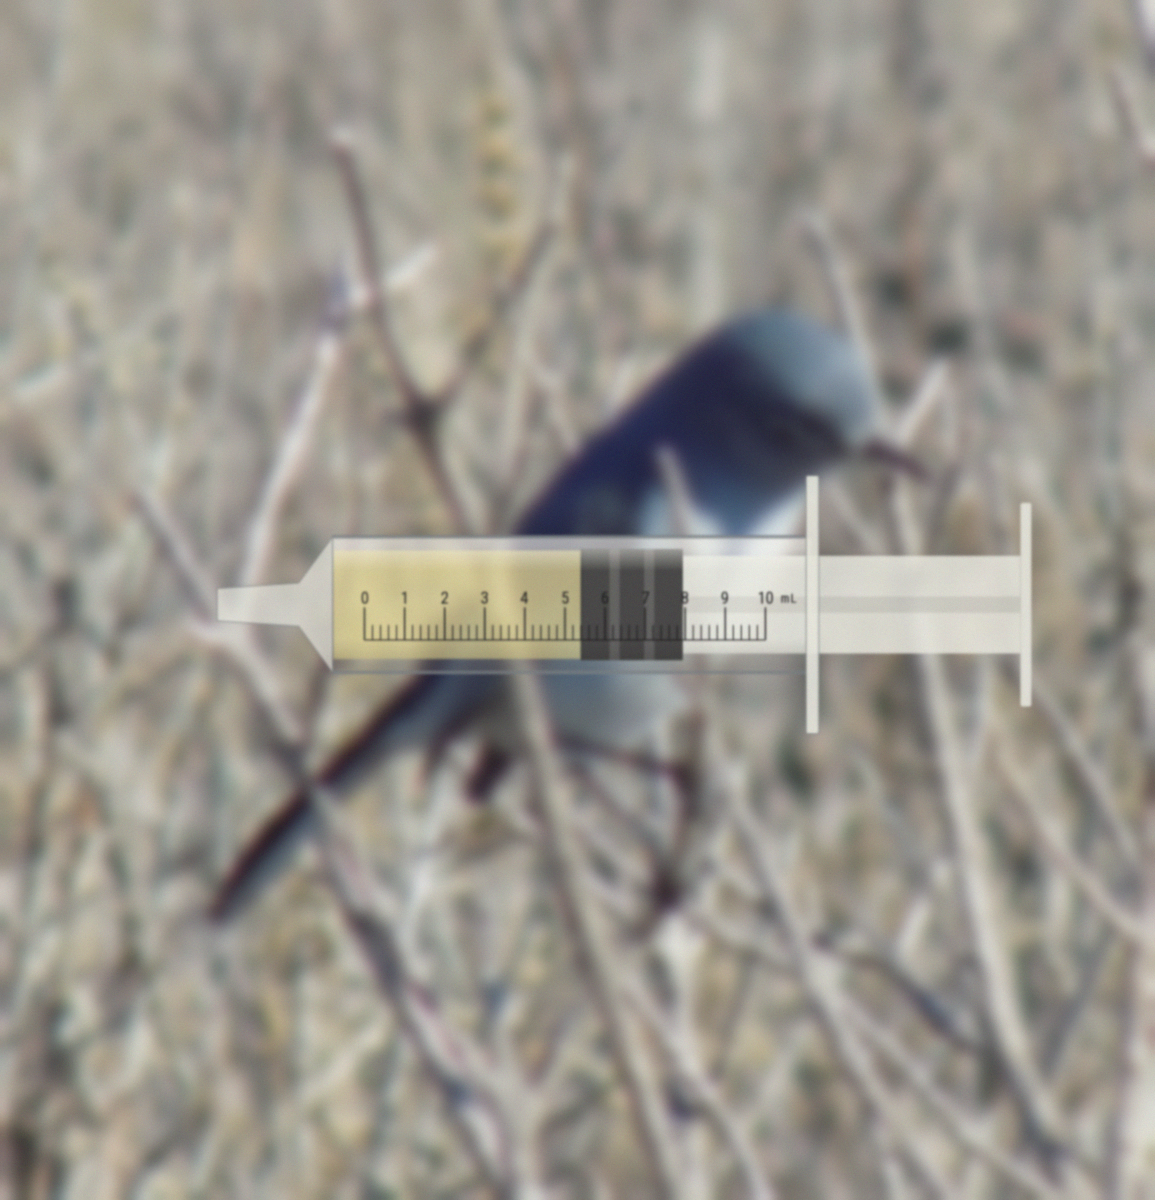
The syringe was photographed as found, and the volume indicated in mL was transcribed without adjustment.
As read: 5.4 mL
